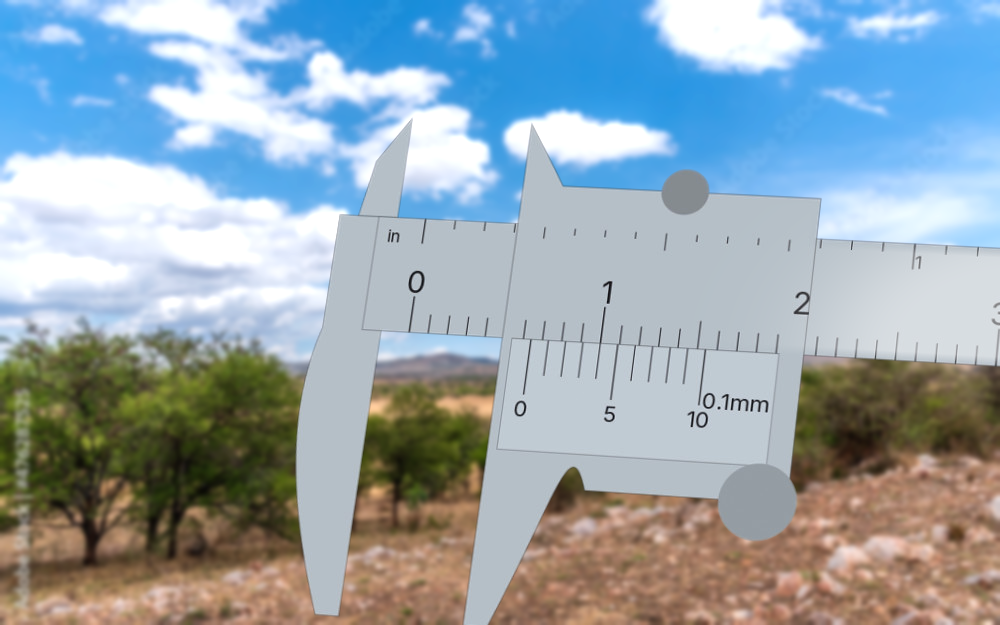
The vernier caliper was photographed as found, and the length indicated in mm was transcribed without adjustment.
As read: 6.4 mm
